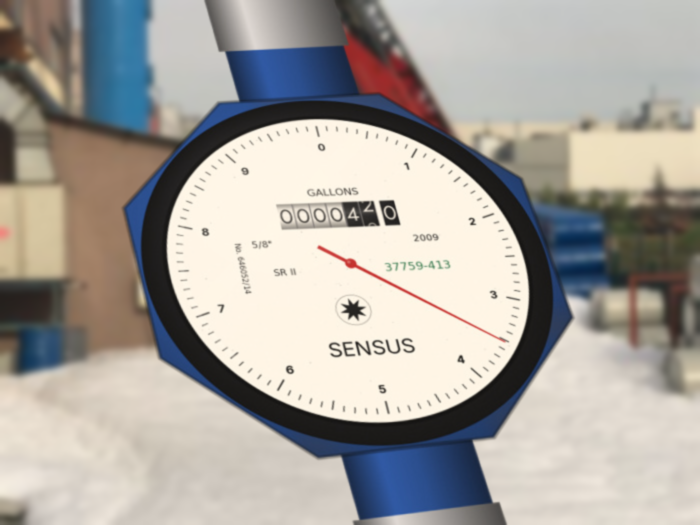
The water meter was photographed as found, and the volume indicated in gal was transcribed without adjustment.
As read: 423.5 gal
